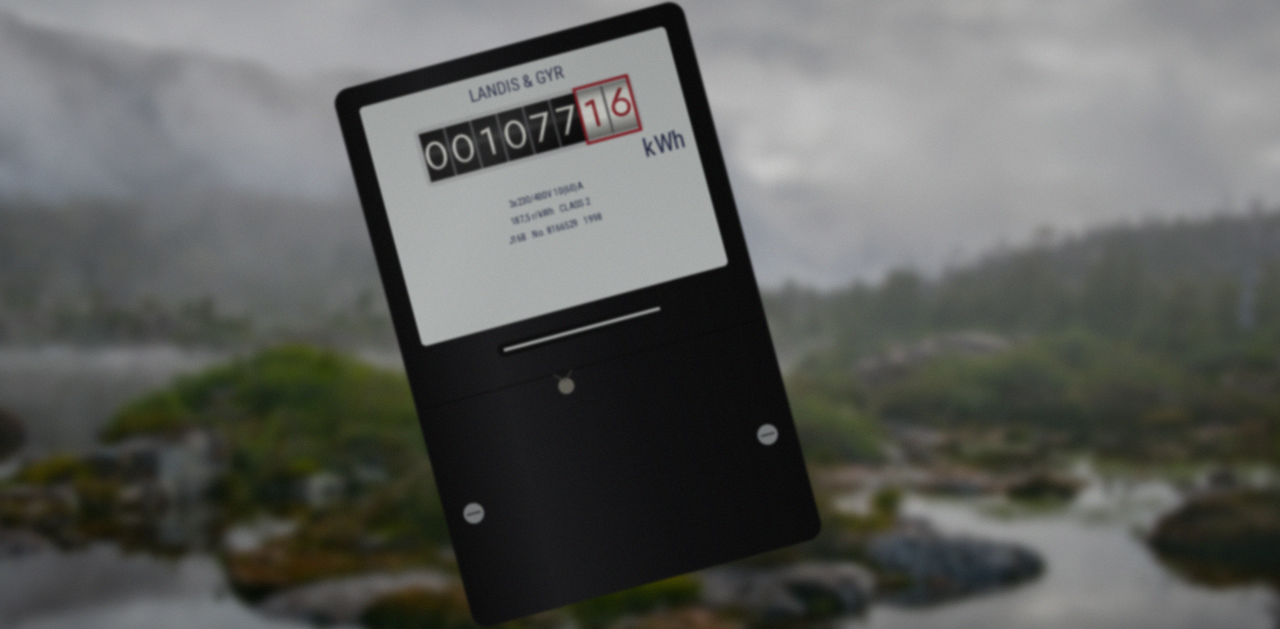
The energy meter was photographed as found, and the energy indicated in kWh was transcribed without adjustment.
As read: 1077.16 kWh
